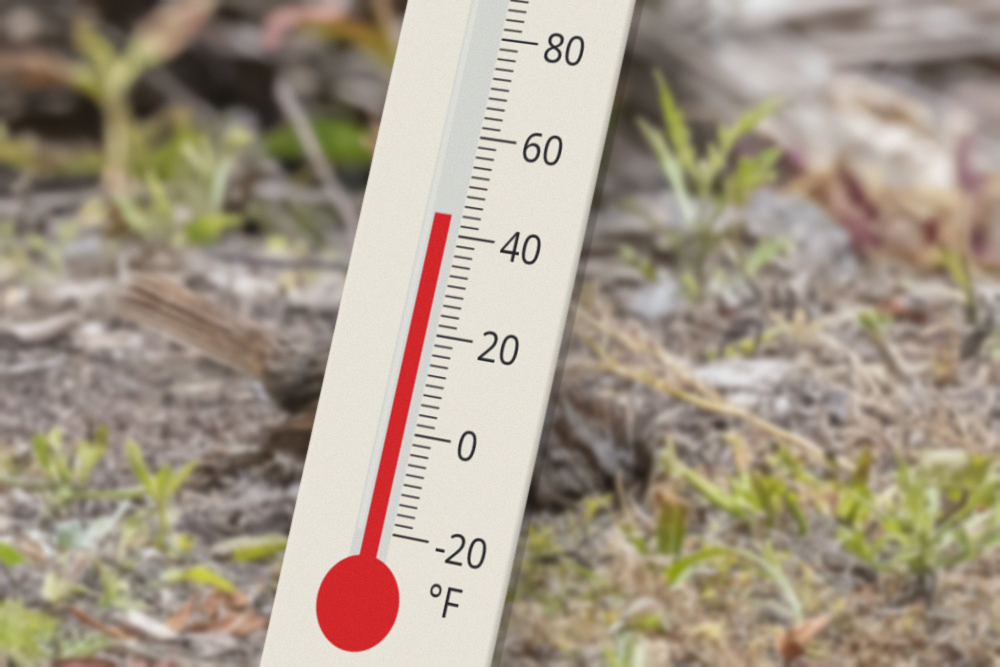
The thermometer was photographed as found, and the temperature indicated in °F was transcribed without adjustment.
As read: 44 °F
